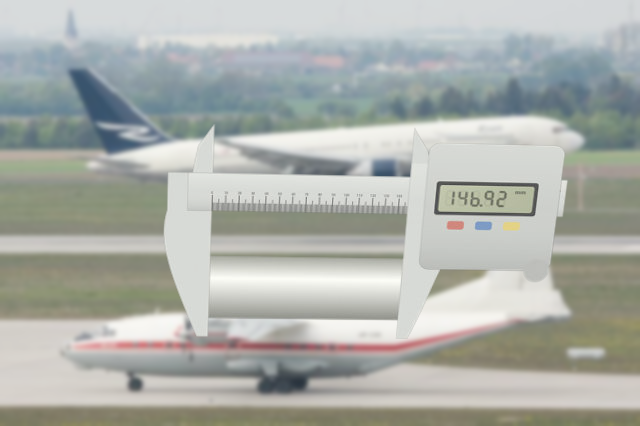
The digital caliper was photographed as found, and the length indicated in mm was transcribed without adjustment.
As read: 146.92 mm
